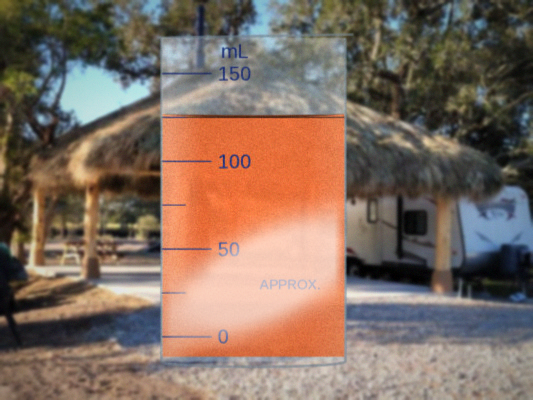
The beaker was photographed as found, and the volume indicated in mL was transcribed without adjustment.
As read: 125 mL
